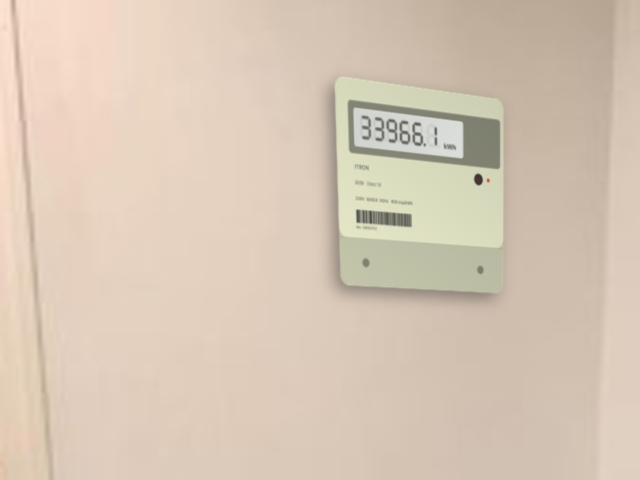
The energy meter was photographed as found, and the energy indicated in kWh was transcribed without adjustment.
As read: 33966.1 kWh
